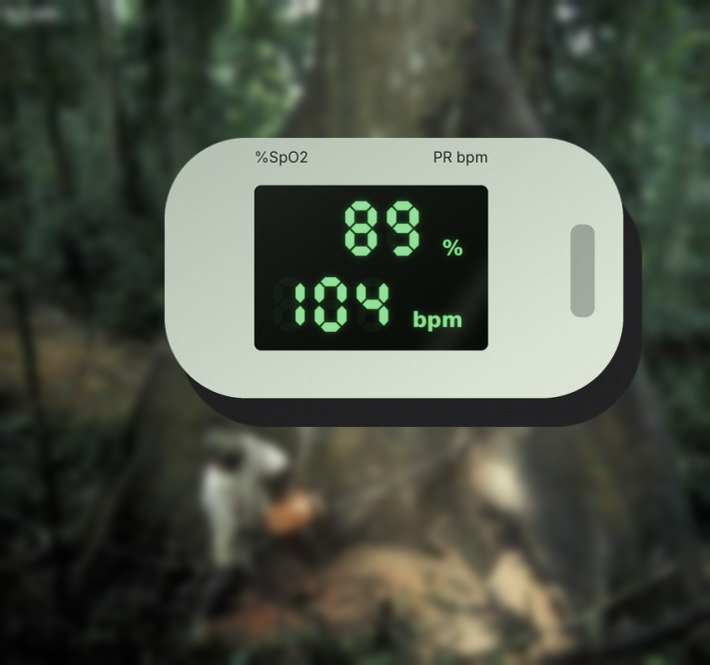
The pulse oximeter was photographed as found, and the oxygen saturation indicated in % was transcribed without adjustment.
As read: 89 %
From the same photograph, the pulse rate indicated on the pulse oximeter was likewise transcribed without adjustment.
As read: 104 bpm
